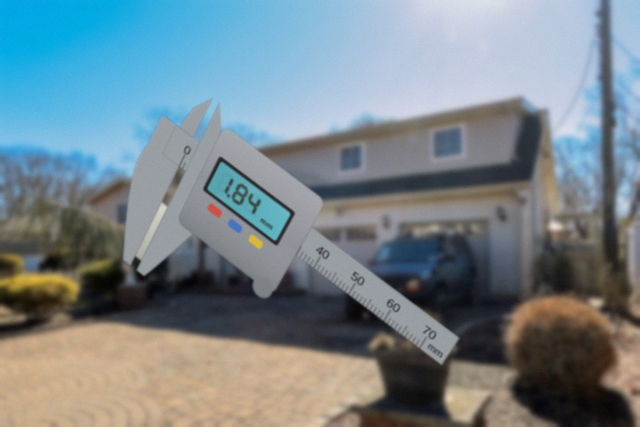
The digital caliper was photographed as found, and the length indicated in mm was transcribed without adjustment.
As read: 1.84 mm
